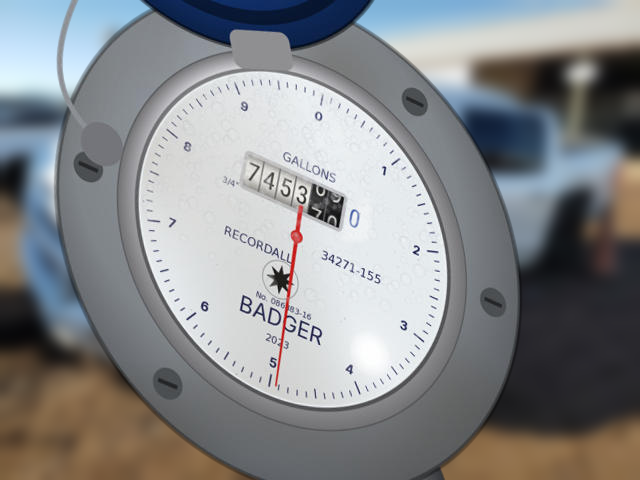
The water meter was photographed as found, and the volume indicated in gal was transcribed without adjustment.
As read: 7453694.9 gal
